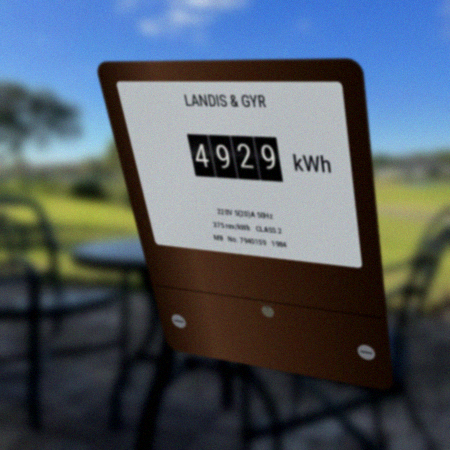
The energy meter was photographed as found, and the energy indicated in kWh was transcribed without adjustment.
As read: 4929 kWh
